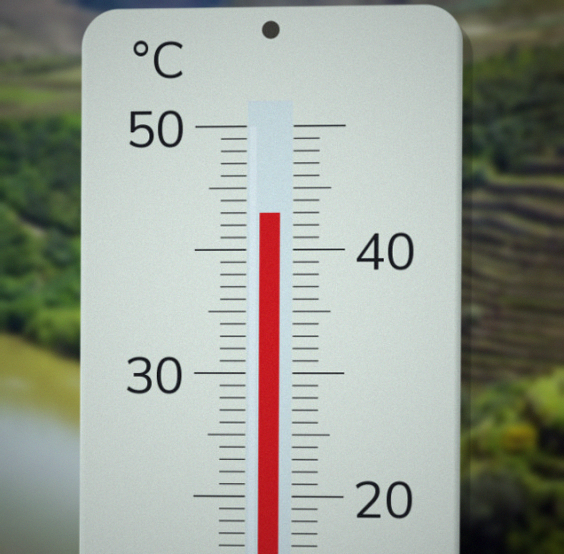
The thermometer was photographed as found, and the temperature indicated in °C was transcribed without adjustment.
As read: 43 °C
